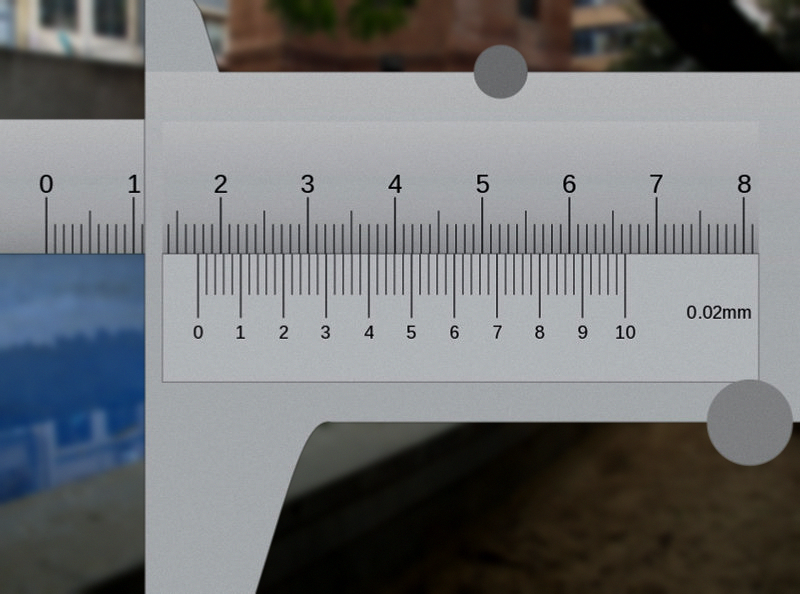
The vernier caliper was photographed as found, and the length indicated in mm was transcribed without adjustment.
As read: 17.4 mm
